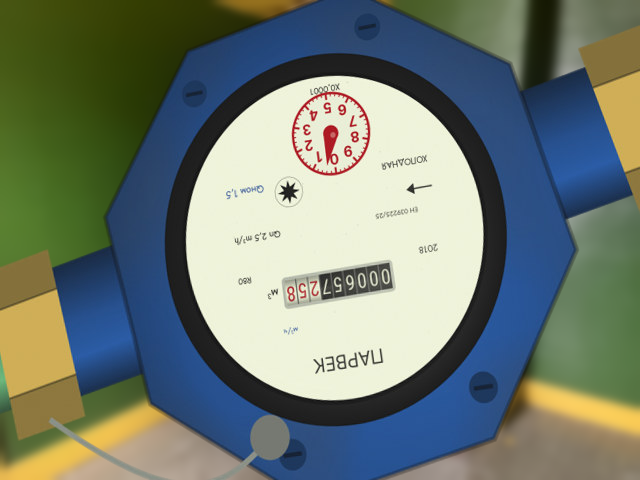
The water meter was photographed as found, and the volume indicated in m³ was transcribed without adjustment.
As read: 657.2580 m³
